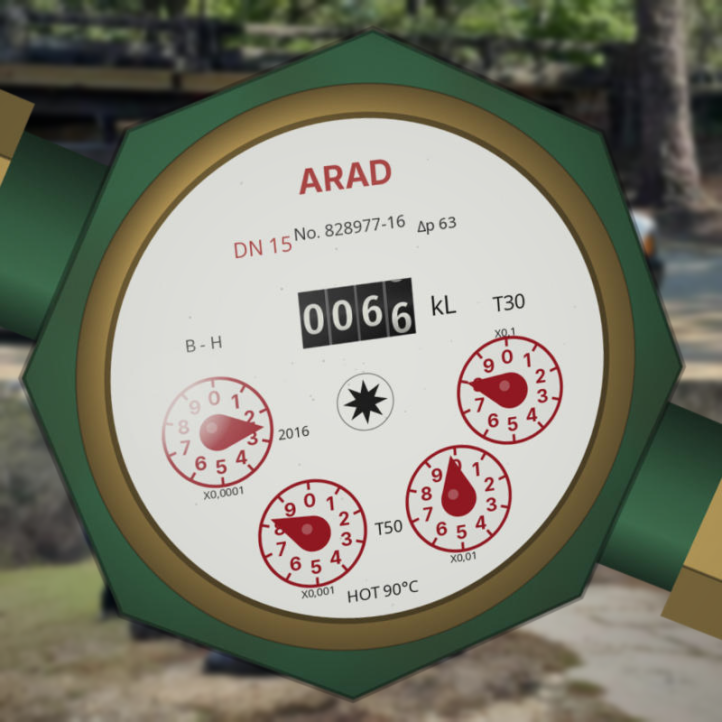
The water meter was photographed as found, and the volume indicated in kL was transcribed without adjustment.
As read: 65.7982 kL
